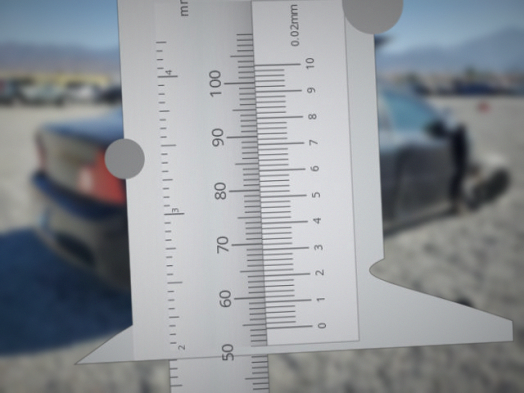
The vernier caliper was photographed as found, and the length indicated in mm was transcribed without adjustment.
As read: 54.2 mm
